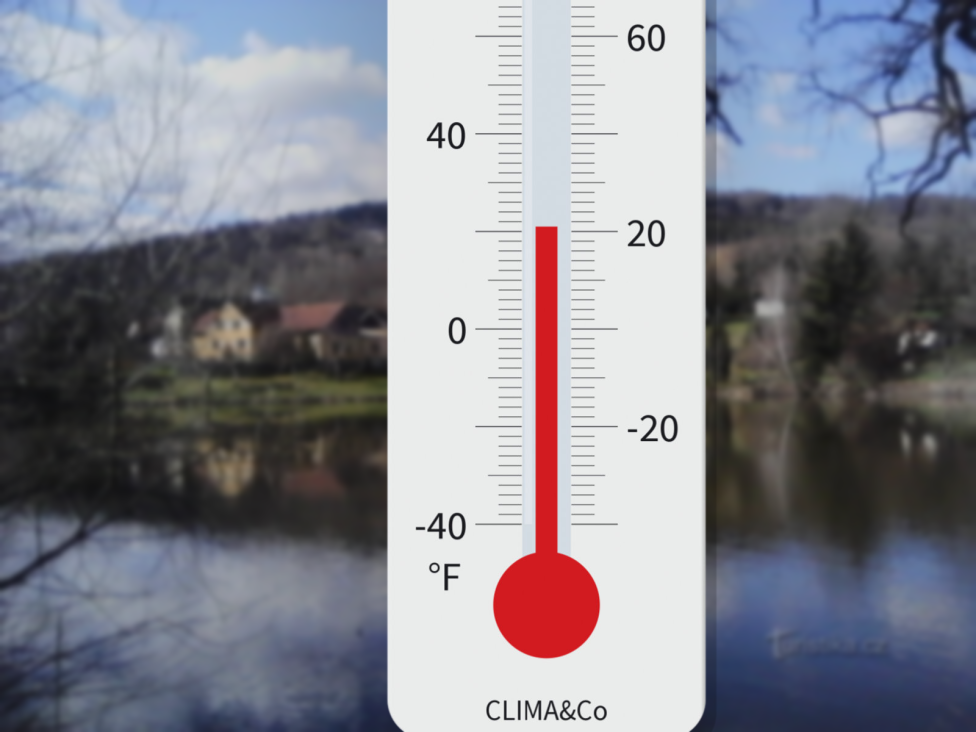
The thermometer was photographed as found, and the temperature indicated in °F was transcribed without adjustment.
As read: 21 °F
